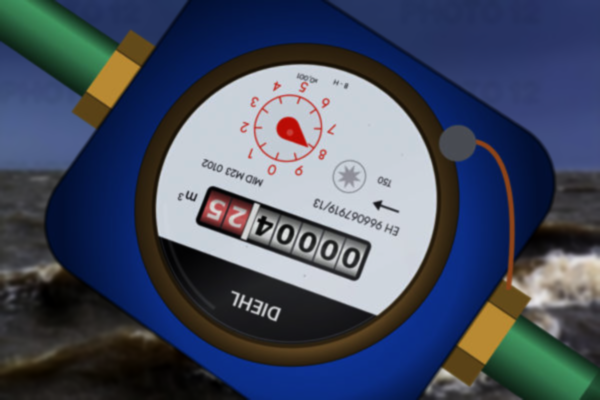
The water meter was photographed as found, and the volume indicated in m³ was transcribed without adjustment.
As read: 4.258 m³
